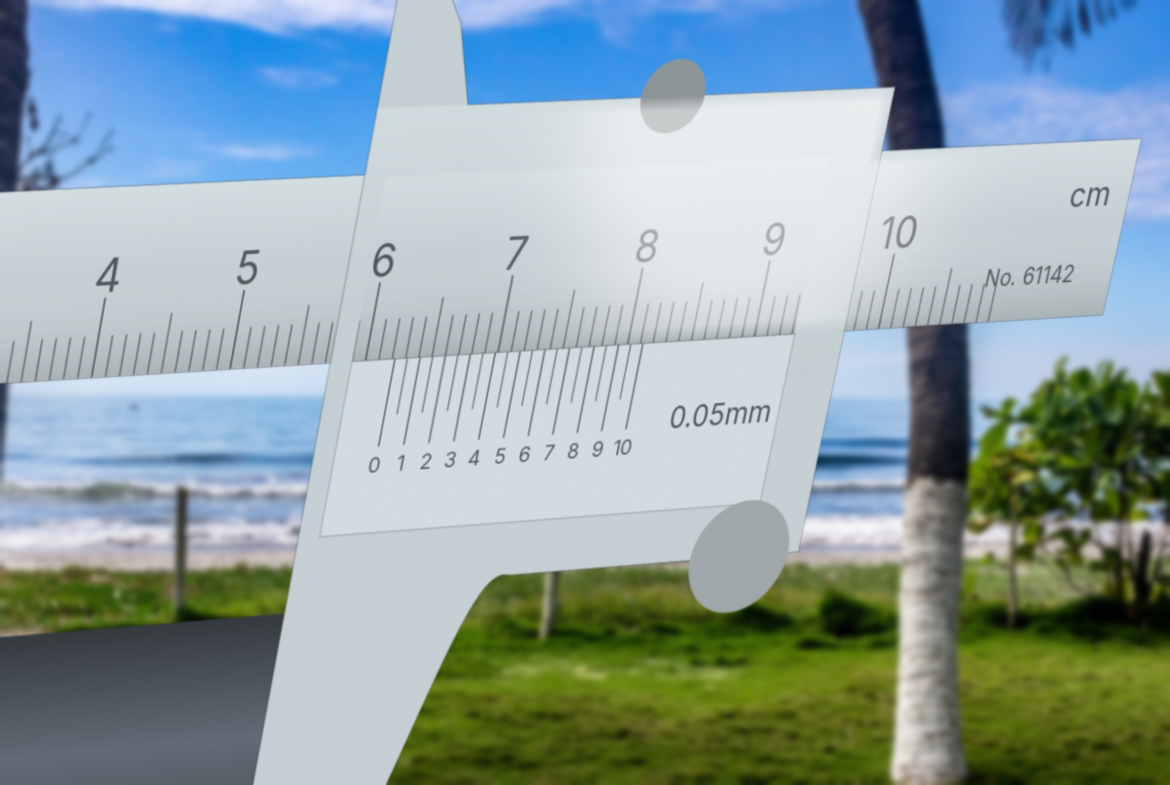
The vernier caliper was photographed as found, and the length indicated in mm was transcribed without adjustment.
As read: 62.2 mm
